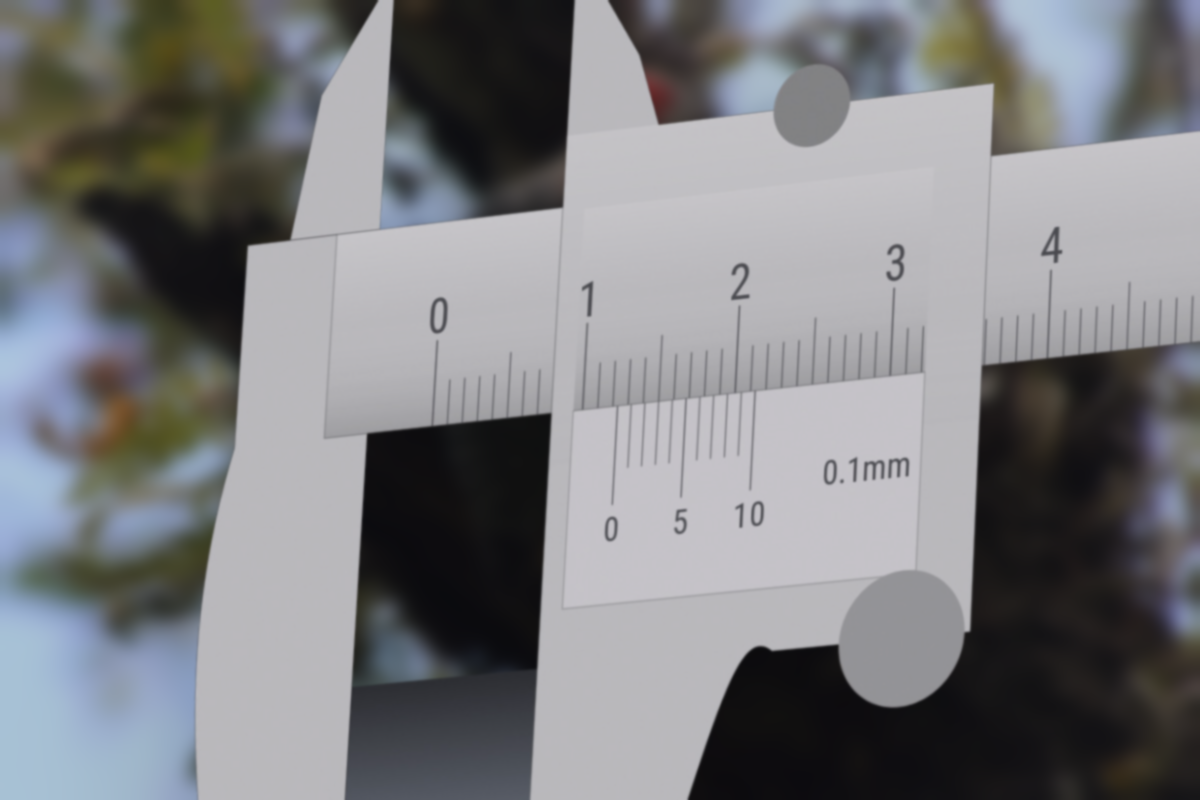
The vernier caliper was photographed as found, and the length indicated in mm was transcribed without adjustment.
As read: 12.3 mm
